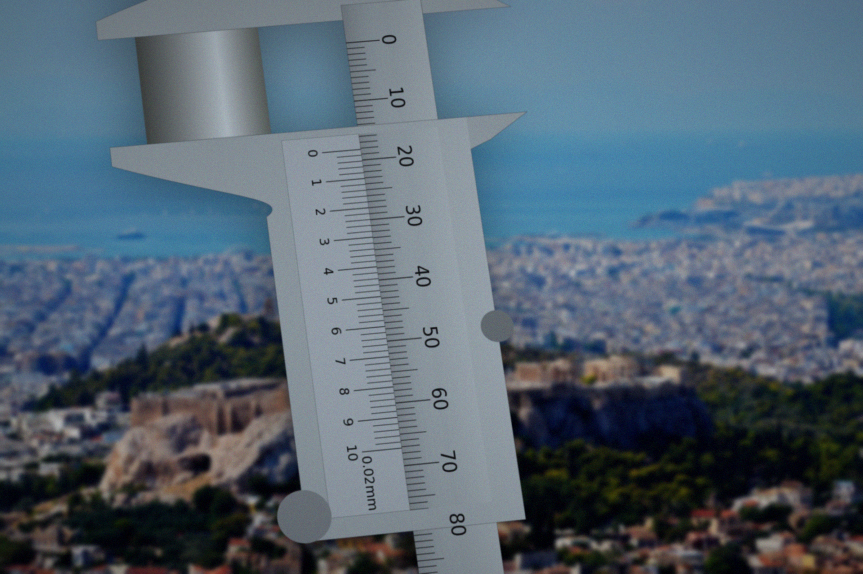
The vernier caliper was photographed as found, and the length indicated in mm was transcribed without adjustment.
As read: 18.2 mm
